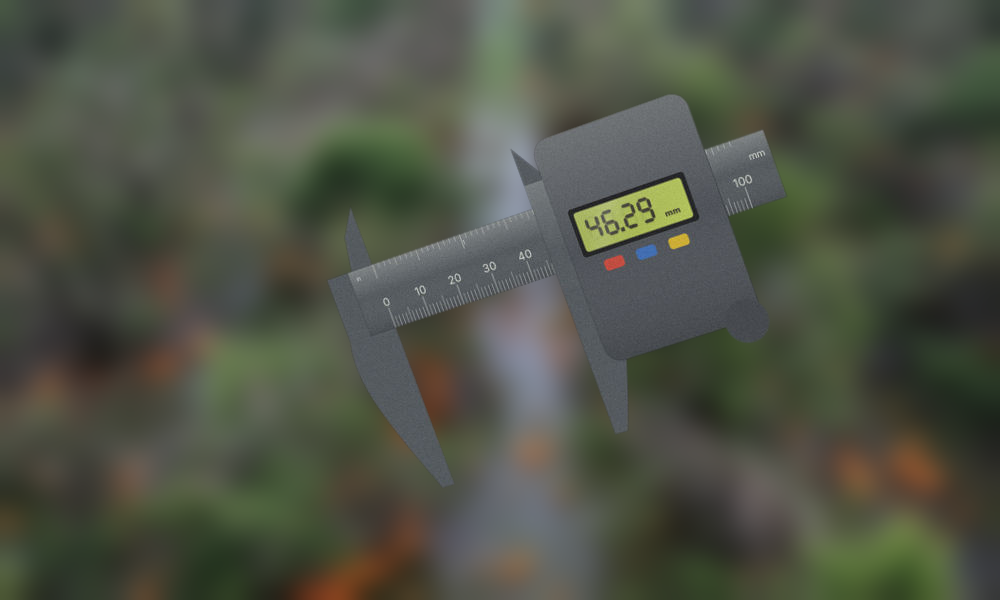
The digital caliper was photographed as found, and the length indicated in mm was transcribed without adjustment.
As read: 46.29 mm
